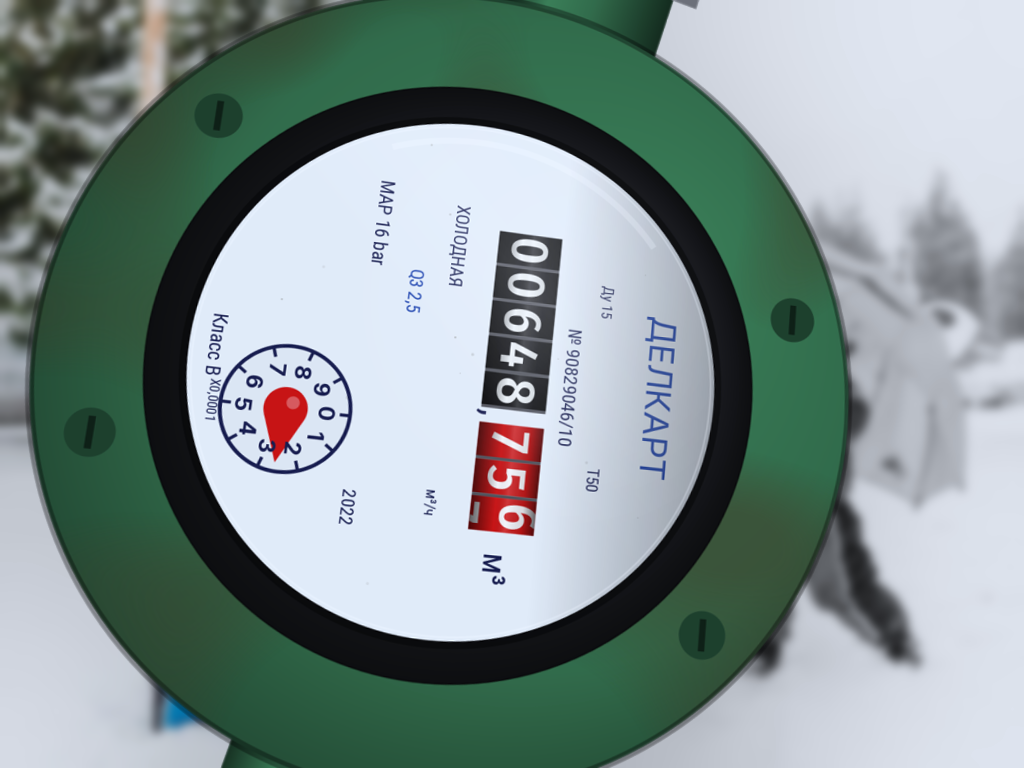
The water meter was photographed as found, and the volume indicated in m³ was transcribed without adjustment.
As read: 648.7562 m³
